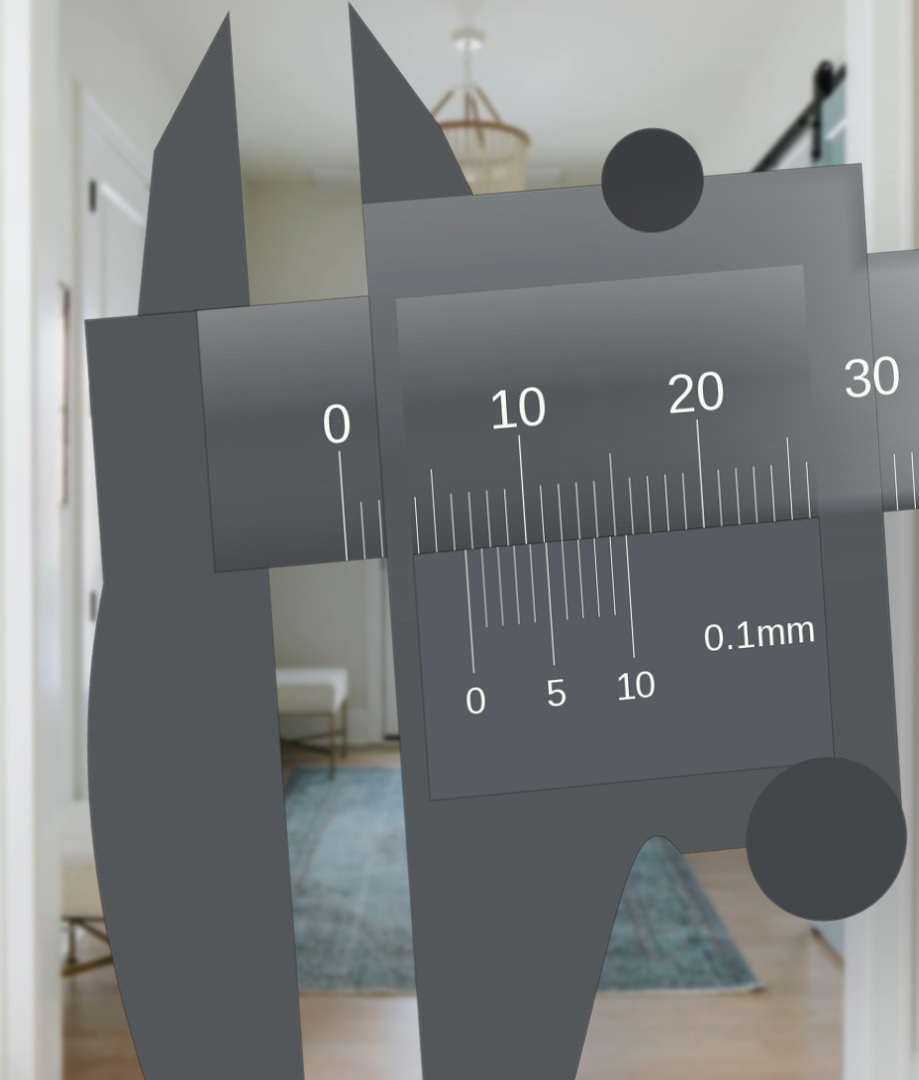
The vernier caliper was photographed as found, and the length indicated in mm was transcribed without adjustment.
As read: 6.6 mm
